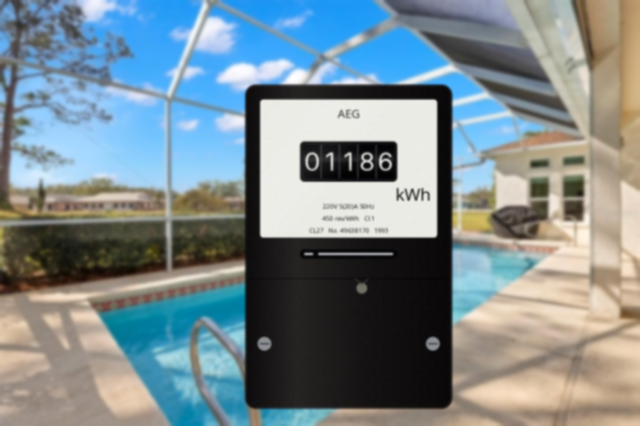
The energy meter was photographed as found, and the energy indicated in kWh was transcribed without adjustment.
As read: 1186 kWh
